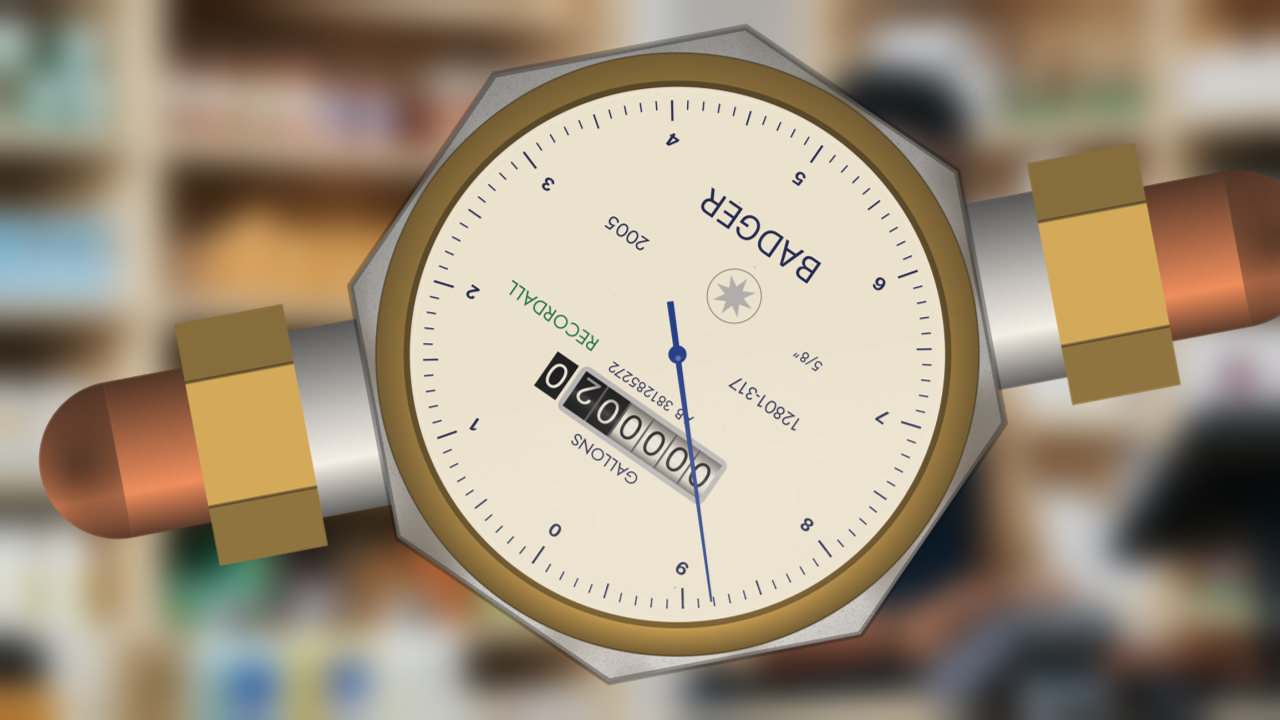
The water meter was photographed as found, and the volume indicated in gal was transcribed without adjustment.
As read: 18.8 gal
